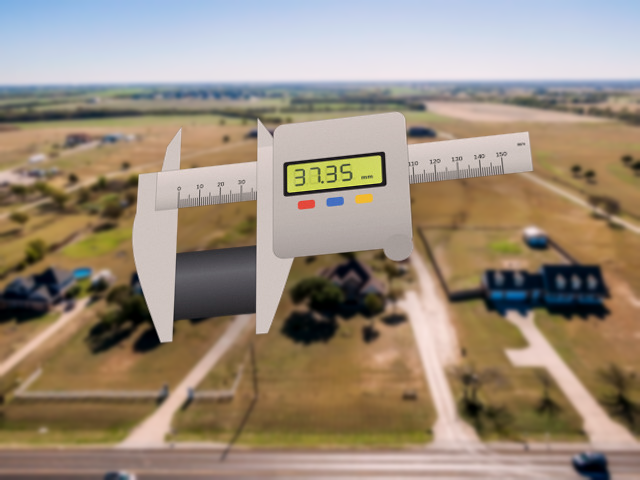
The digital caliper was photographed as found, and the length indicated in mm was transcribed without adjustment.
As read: 37.35 mm
